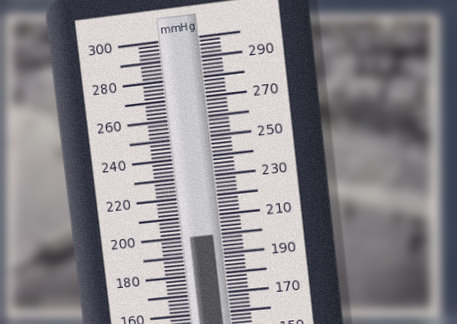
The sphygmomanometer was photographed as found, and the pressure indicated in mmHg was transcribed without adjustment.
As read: 200 mmHg
